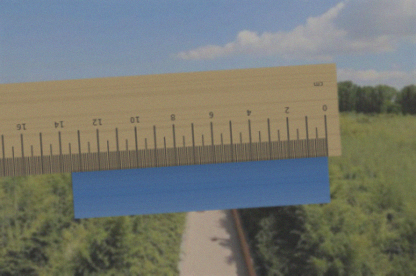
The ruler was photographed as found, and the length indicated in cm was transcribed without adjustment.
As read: 13.5 cm
